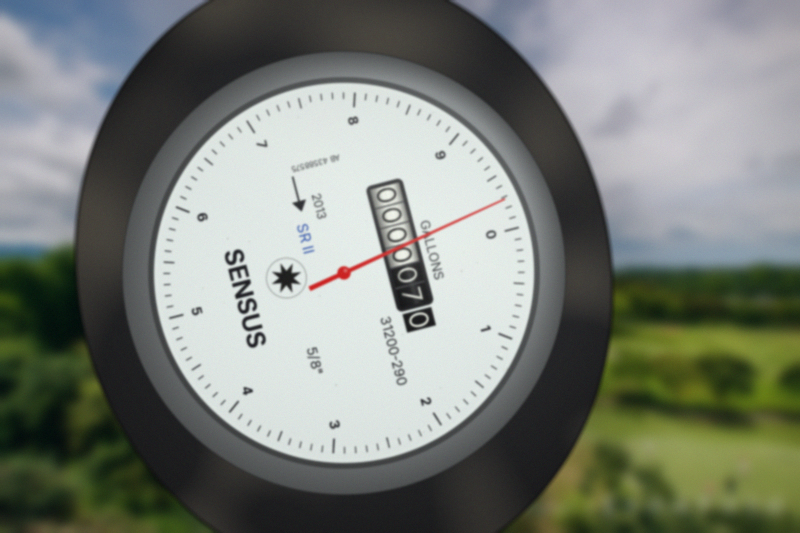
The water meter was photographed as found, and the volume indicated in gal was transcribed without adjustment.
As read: 69.7 gal
